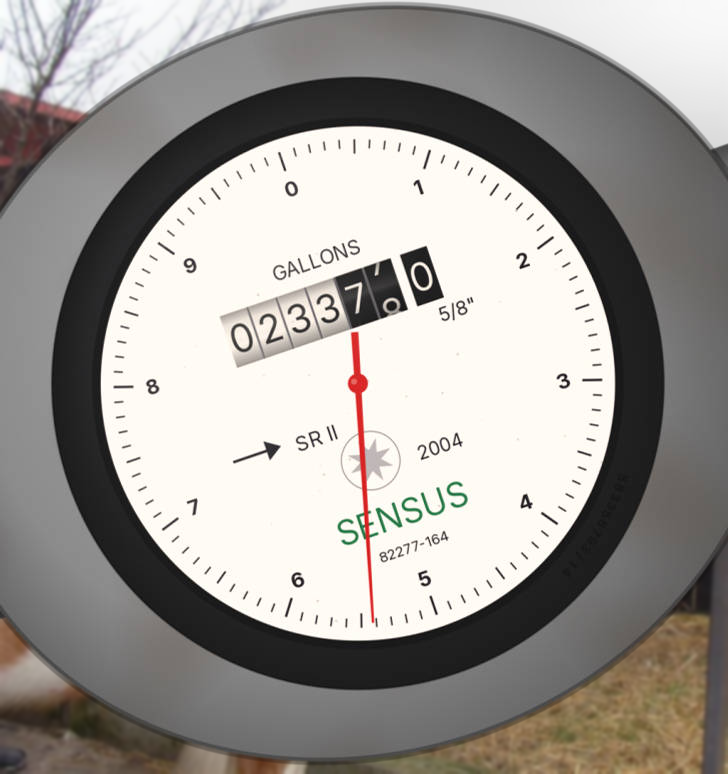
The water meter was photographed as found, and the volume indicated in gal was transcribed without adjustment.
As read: 233775.4 gal
